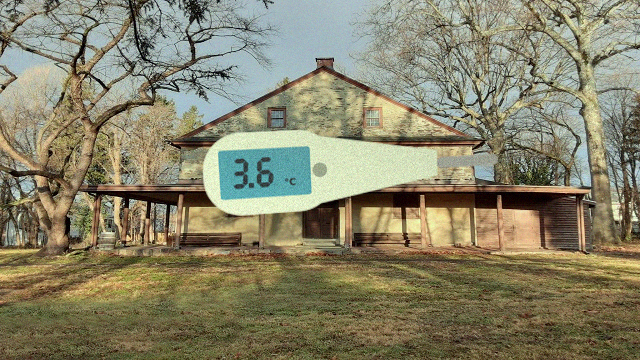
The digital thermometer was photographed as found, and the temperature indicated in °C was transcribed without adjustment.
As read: 3.6 °C
